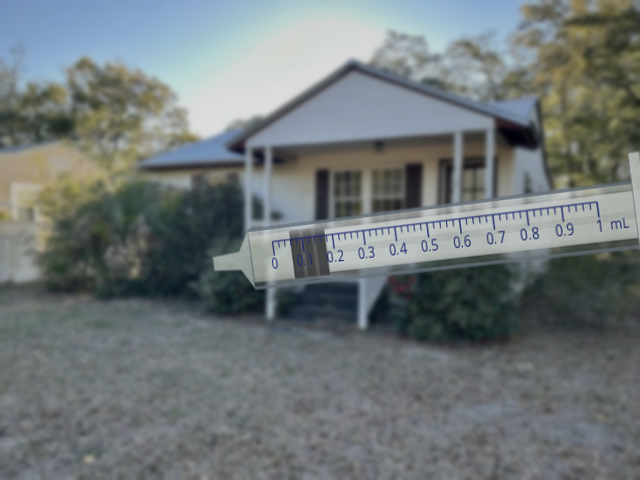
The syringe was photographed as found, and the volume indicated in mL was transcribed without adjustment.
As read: 0.06 mL
